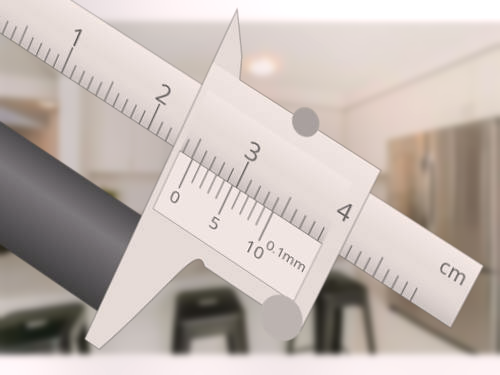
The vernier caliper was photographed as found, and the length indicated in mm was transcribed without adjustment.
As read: 25.1 mm
